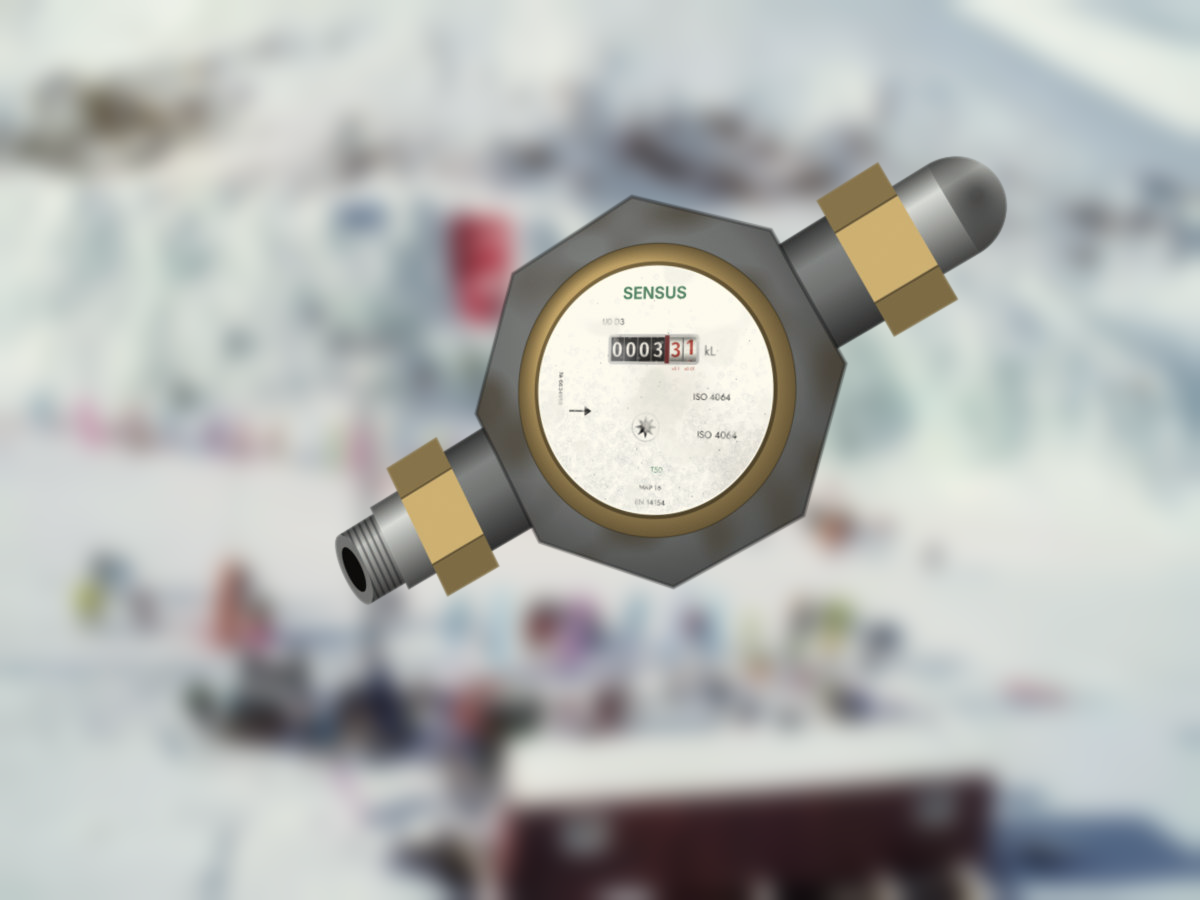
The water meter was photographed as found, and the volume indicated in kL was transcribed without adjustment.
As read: 3.31 kL
